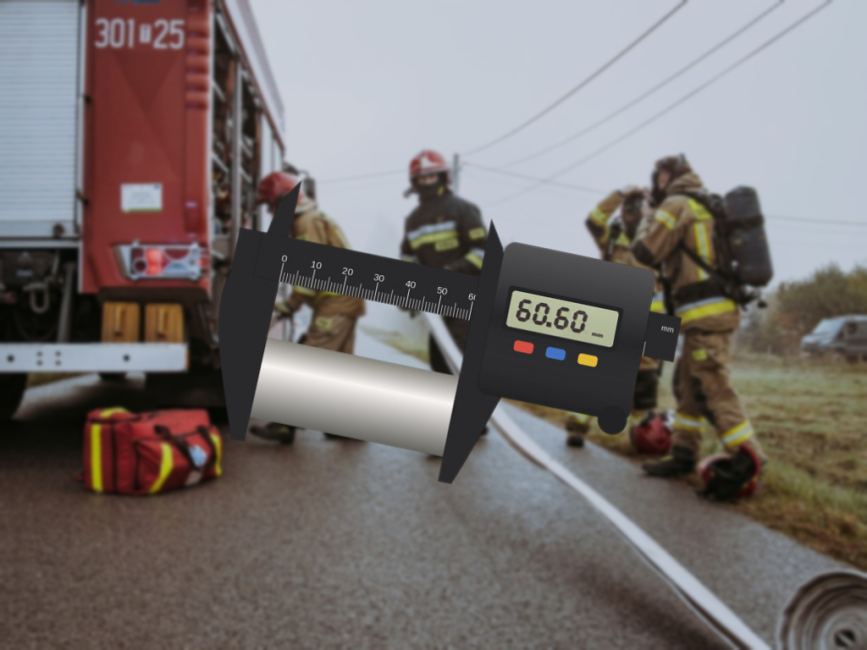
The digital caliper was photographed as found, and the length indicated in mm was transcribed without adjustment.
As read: 60.60 mm
